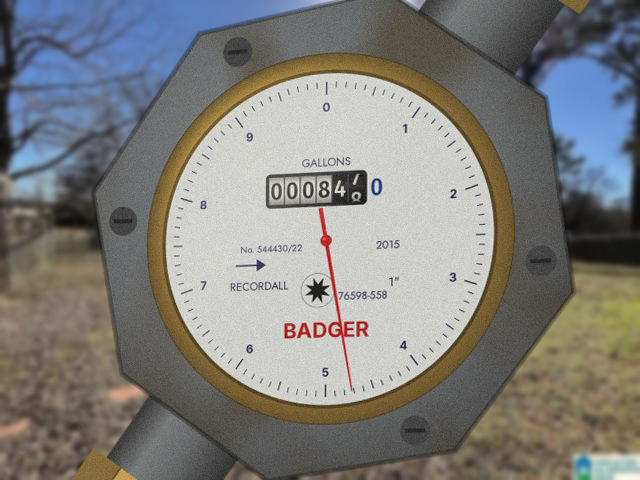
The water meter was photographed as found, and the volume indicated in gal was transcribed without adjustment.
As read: 8474.7 gal
